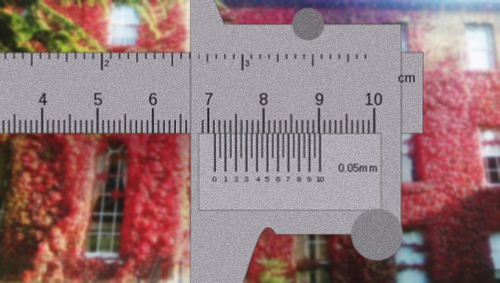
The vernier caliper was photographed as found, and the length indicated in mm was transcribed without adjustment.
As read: 71.2 mm
